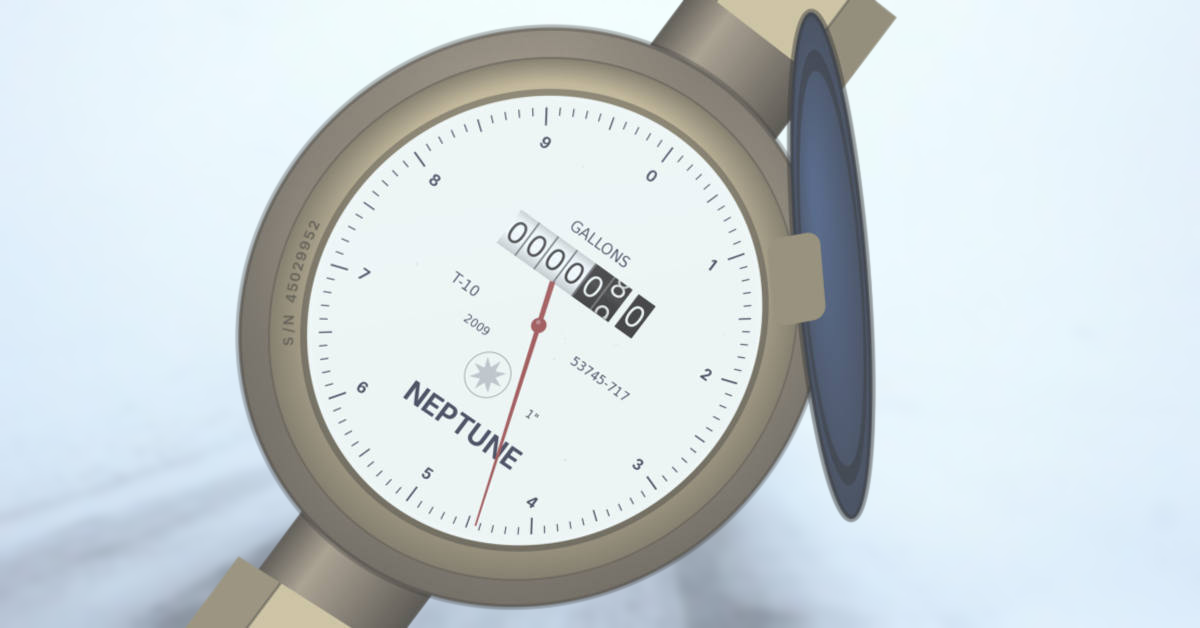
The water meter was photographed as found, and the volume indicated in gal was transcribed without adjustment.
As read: 84.4 gal
